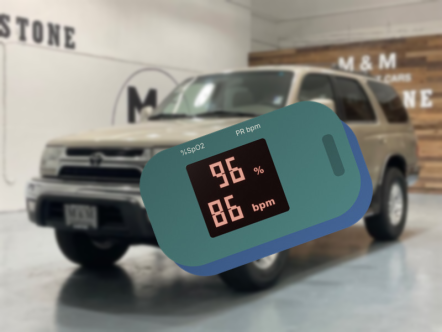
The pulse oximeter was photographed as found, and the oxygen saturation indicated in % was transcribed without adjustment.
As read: 96 %
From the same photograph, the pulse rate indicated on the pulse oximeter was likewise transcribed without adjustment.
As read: 86 bpm
